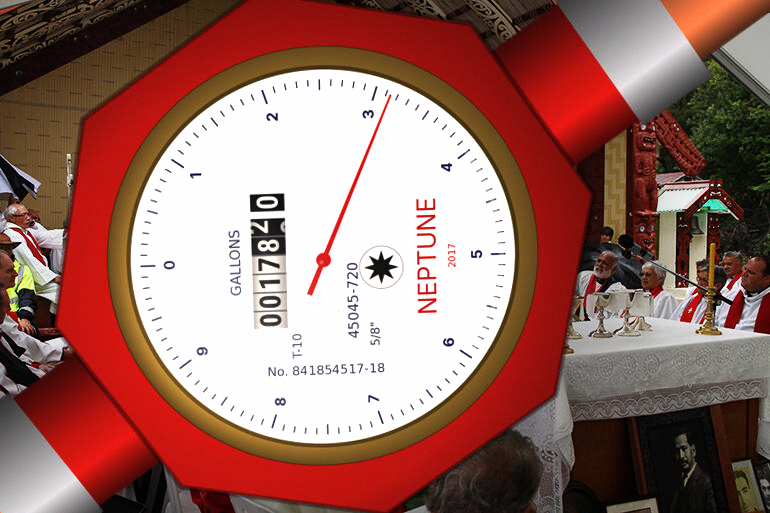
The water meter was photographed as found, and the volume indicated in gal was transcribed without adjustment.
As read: 17823.1 gal
